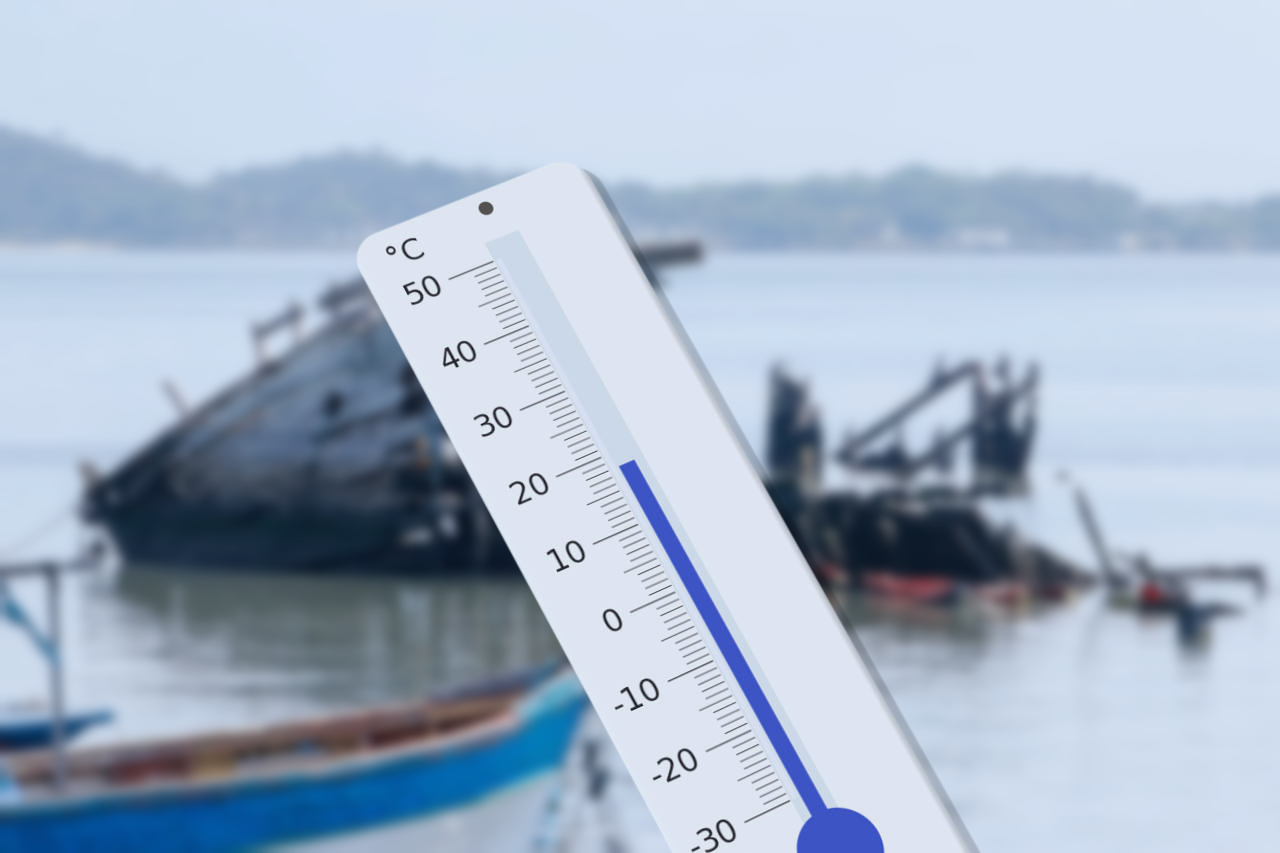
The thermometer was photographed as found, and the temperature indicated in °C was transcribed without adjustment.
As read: 18 °C
